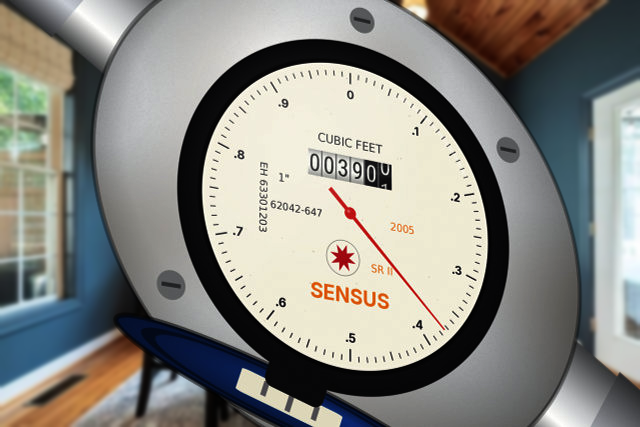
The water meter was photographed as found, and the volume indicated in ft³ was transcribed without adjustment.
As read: 3900.37 ft³
